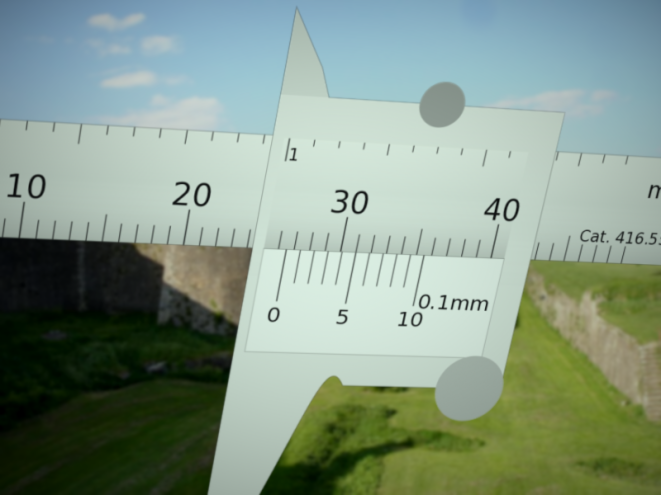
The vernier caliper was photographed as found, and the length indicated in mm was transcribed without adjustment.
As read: 26.5 mm
